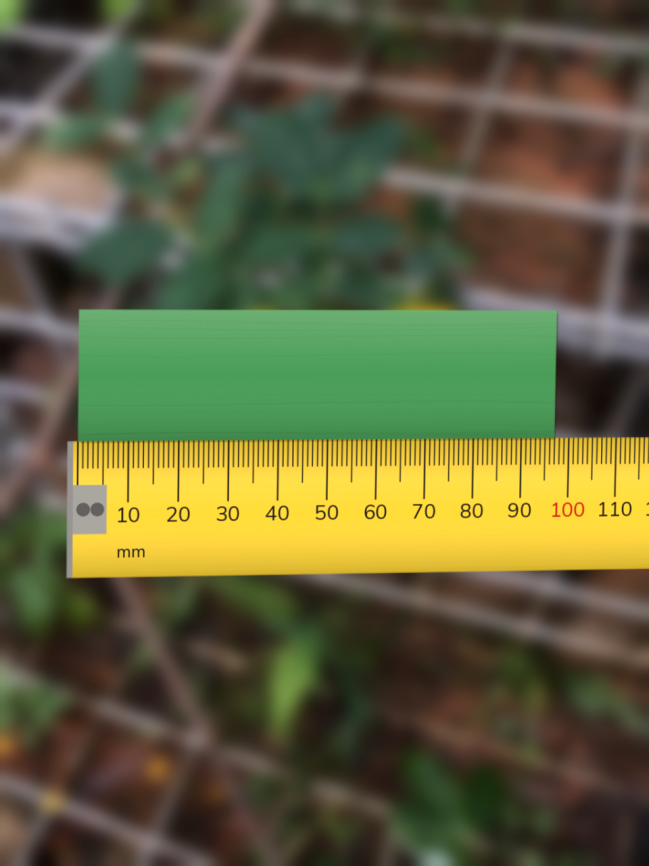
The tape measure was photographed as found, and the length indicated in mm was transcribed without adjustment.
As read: 97 mm
